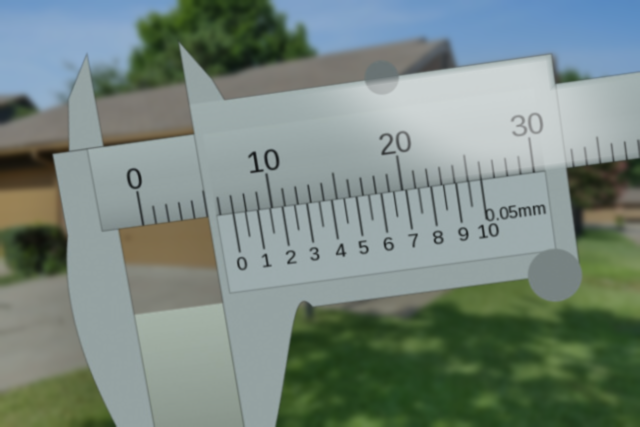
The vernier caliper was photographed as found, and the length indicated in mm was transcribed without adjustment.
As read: 7.0 mm
